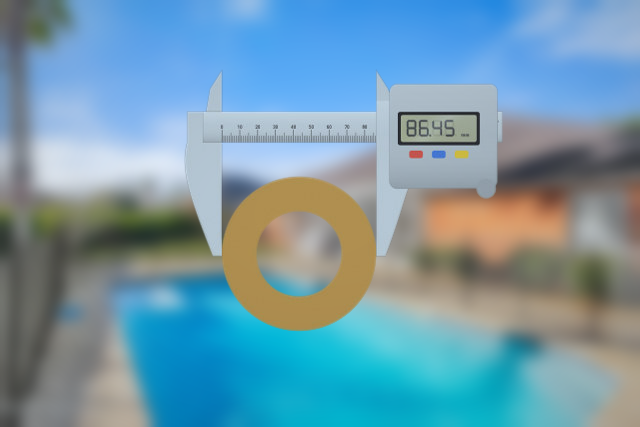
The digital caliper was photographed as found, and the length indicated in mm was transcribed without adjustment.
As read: 86.45 mm
